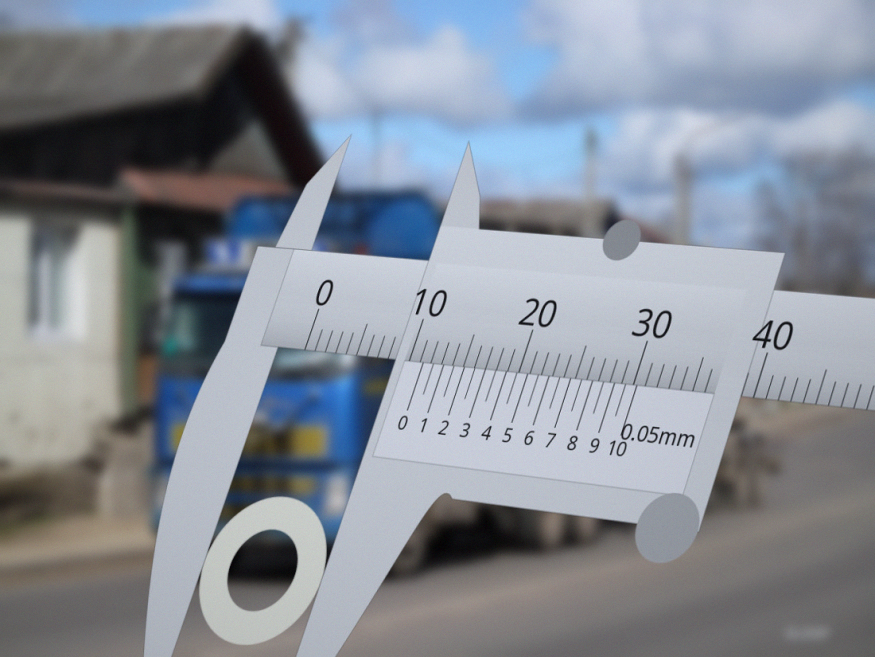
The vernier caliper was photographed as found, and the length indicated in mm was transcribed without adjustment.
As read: 11.3 mm
